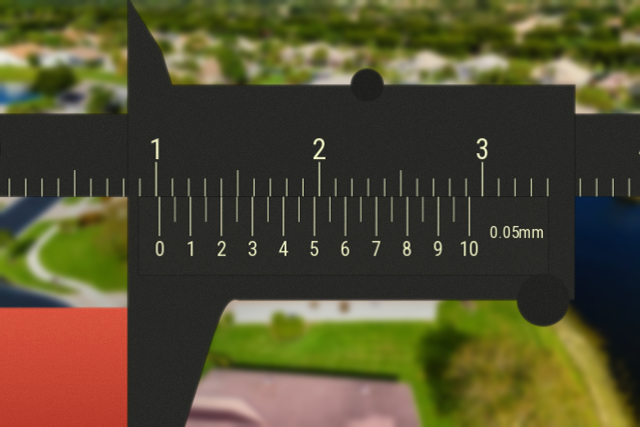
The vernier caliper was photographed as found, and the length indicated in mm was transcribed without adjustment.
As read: 10.2 mm
